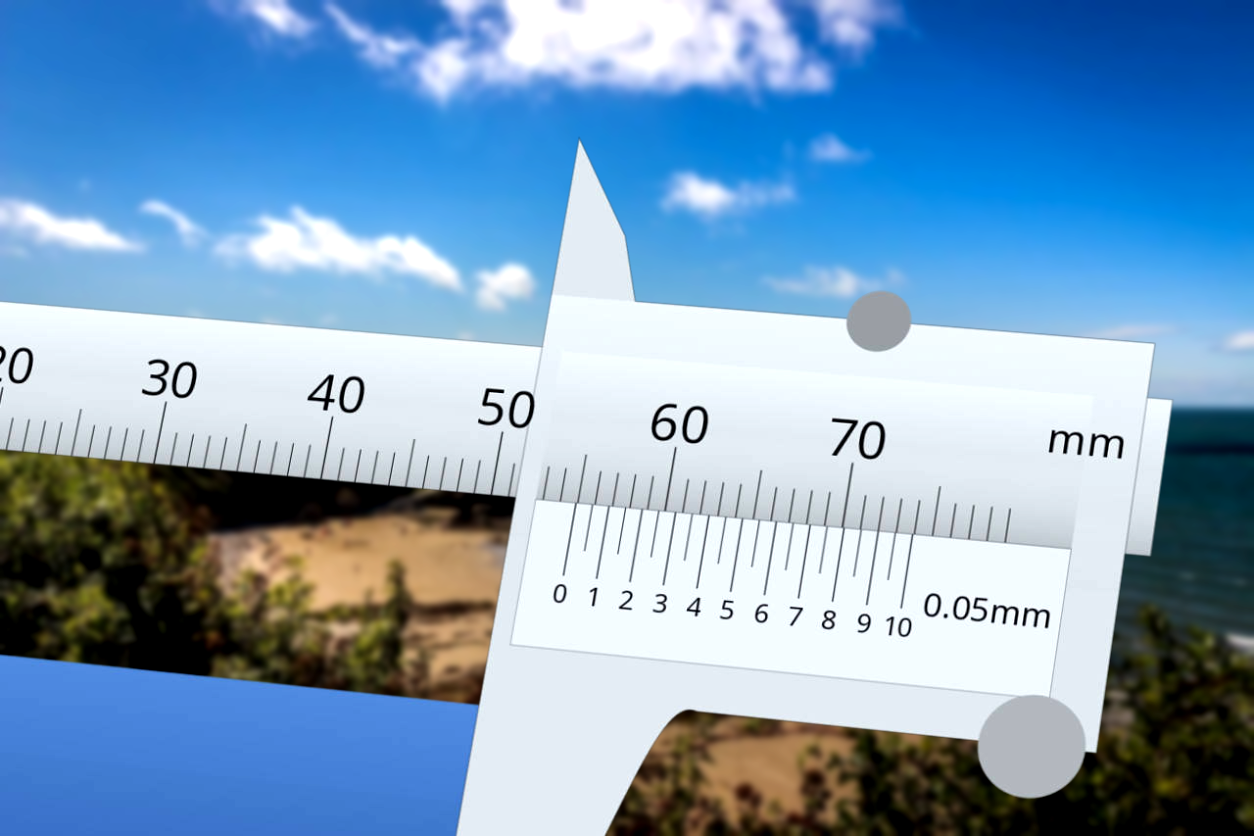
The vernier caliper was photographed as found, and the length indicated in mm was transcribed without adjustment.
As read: 54.9 mm
